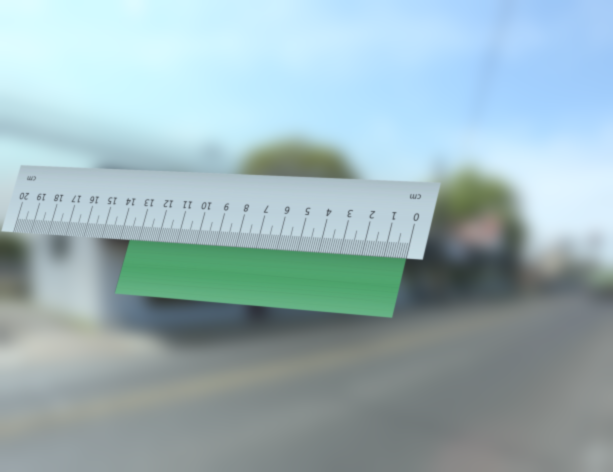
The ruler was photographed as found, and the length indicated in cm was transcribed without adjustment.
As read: 13.5 cm
